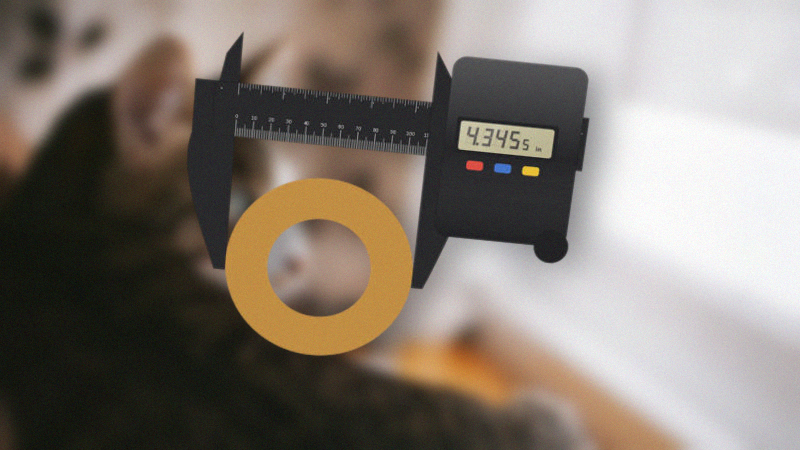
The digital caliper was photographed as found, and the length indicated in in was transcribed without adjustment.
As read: 4.3455 in
